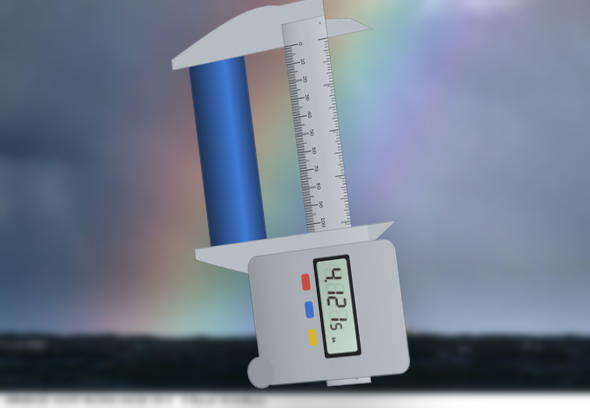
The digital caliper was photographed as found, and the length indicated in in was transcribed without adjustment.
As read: 4.1215 in
